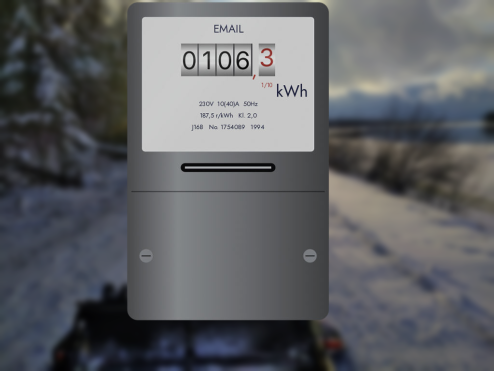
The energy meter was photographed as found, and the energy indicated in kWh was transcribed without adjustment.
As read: 106.3 kWh
